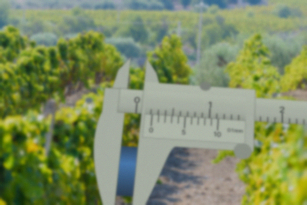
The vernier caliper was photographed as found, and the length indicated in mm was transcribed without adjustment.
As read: 2.2 mm
